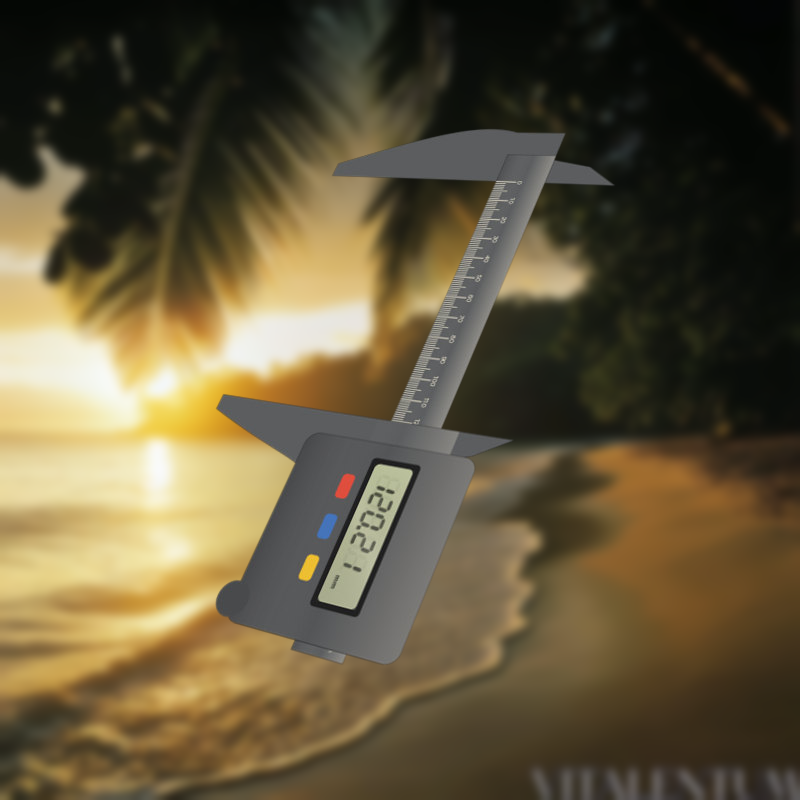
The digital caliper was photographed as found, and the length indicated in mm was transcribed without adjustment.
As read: 120.21 mm
